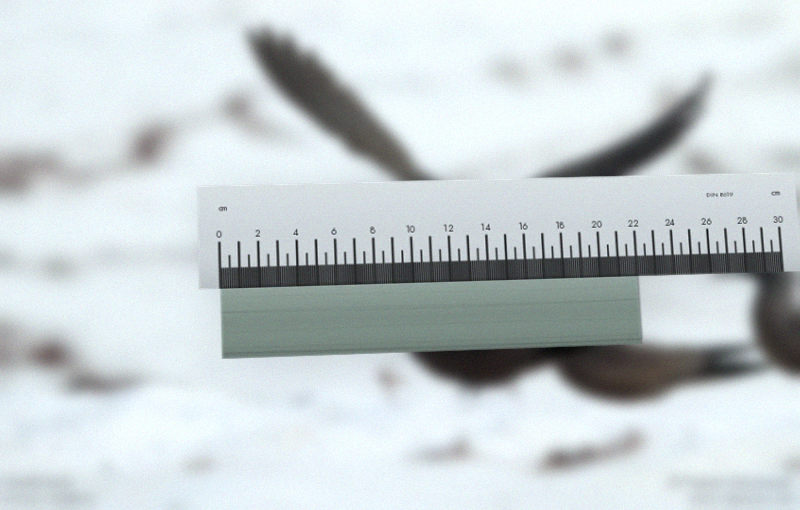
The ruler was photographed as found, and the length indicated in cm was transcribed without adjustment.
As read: 22 cm
